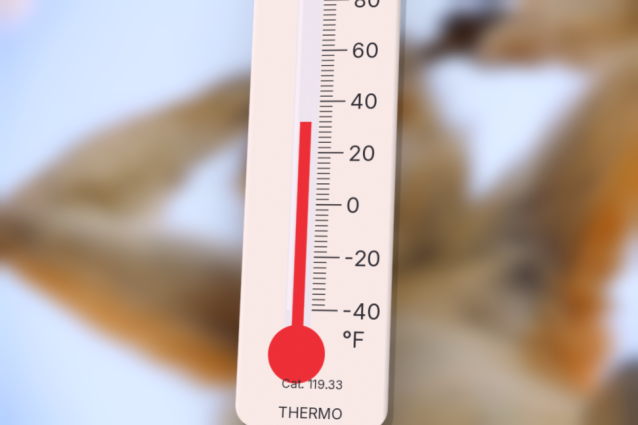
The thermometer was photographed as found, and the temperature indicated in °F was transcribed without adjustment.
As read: 32 °F
